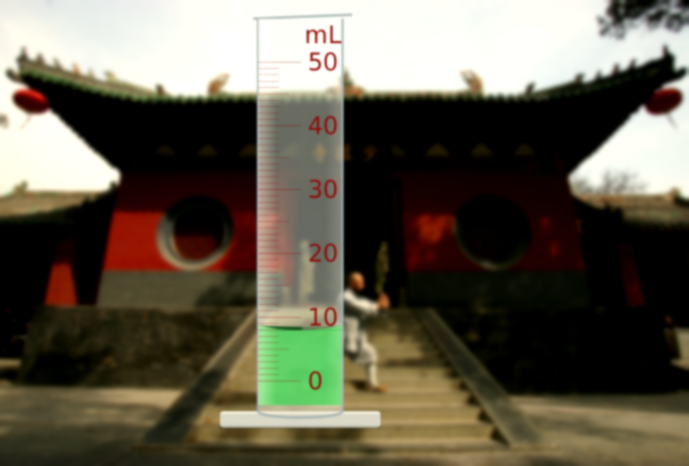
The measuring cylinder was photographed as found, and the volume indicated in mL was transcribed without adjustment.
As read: 8 mL
